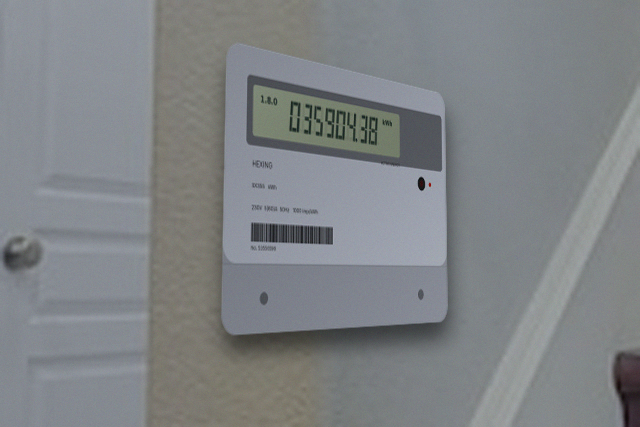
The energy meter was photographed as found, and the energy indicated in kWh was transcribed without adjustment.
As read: 35904.38 kWh
